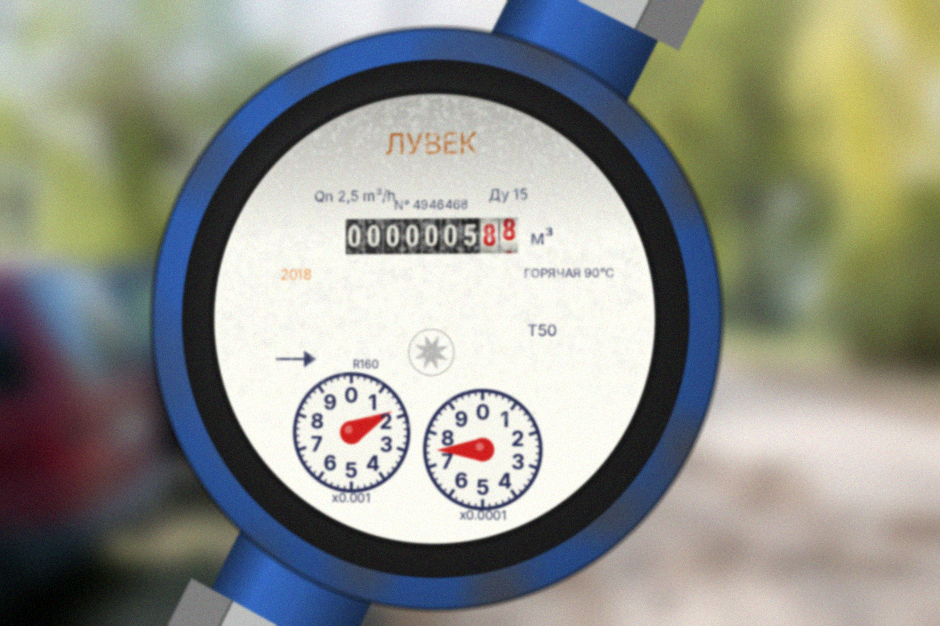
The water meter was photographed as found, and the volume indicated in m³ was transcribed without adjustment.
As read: 5.8817 m³
